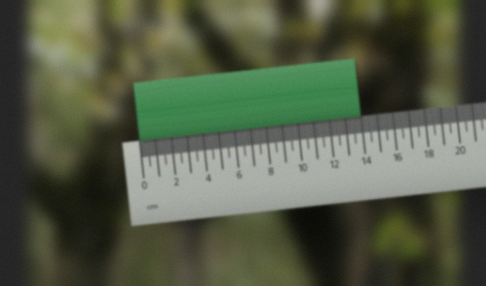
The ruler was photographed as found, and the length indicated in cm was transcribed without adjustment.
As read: 14 cm
